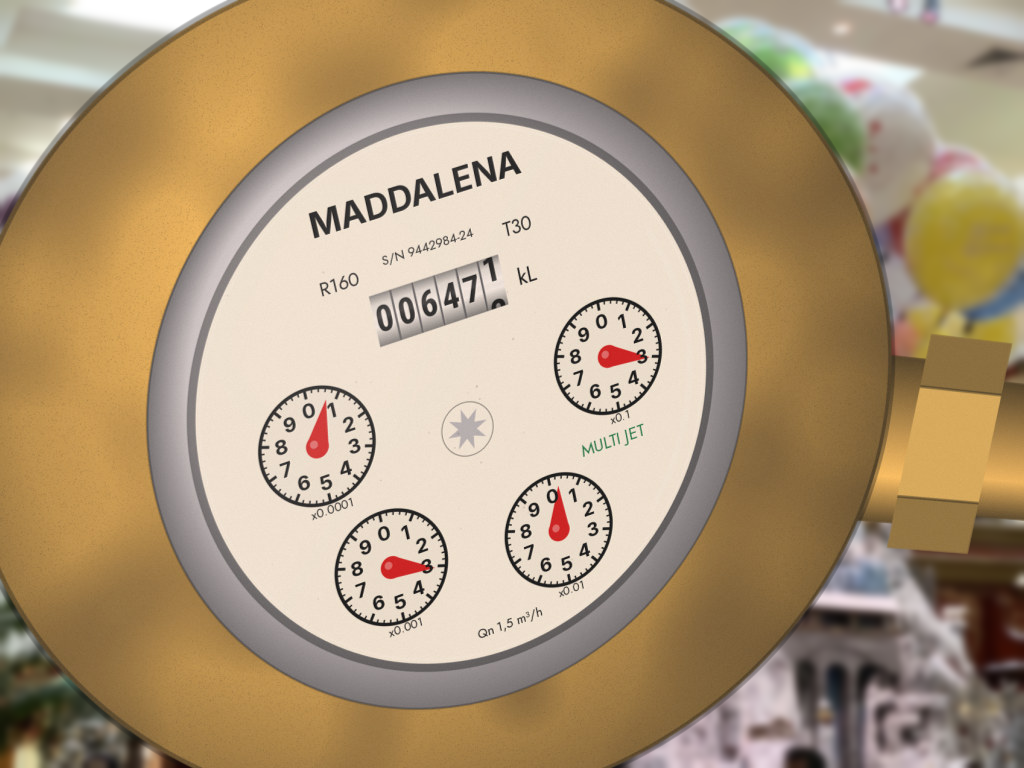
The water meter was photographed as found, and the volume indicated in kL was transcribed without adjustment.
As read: 6471.3030 kL
